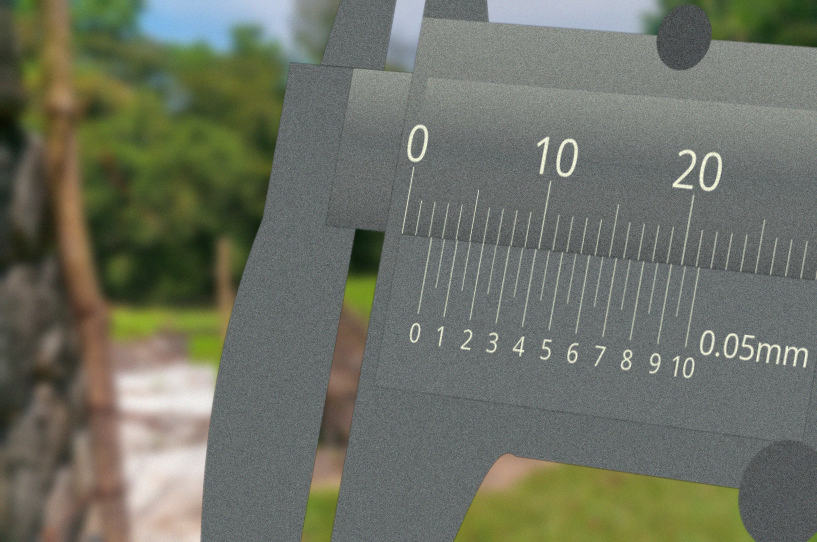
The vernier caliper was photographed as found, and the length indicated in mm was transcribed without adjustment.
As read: 2.2 mm
